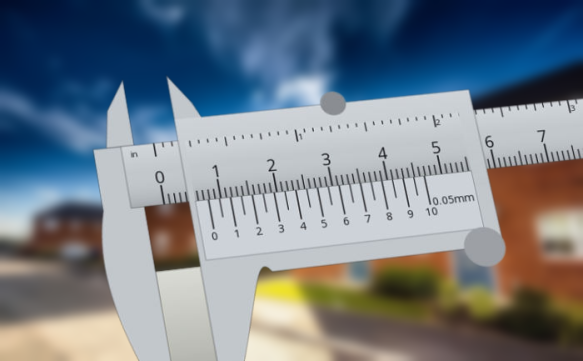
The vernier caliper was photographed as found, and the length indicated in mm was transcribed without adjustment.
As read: 7.8 mm
